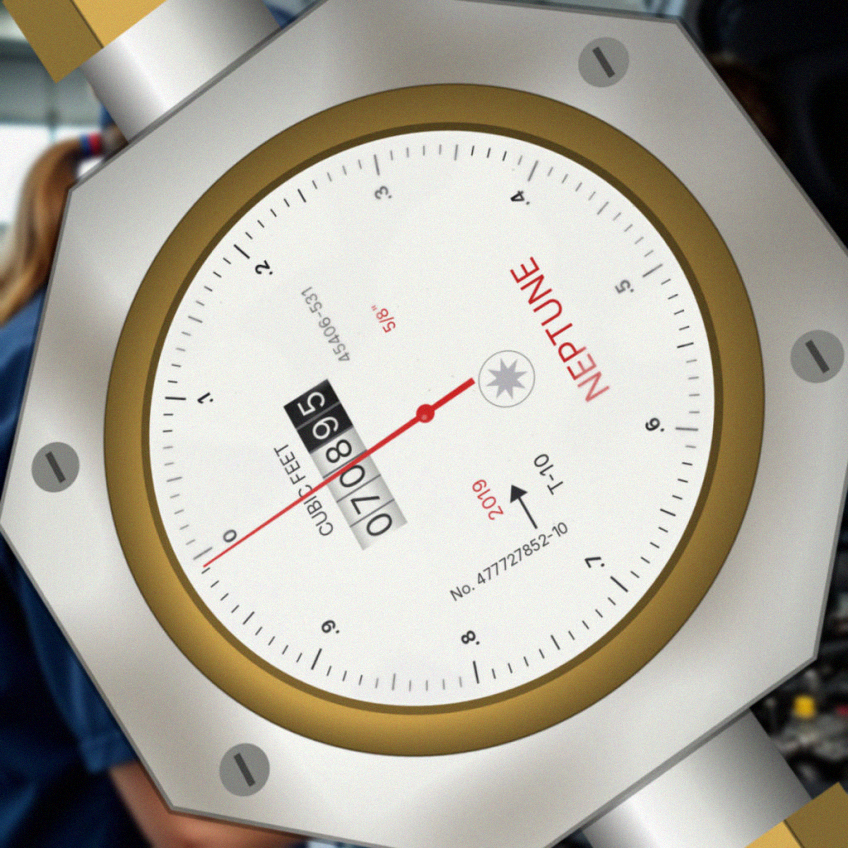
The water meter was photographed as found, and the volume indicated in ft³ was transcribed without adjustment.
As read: 70894.99 ft³
